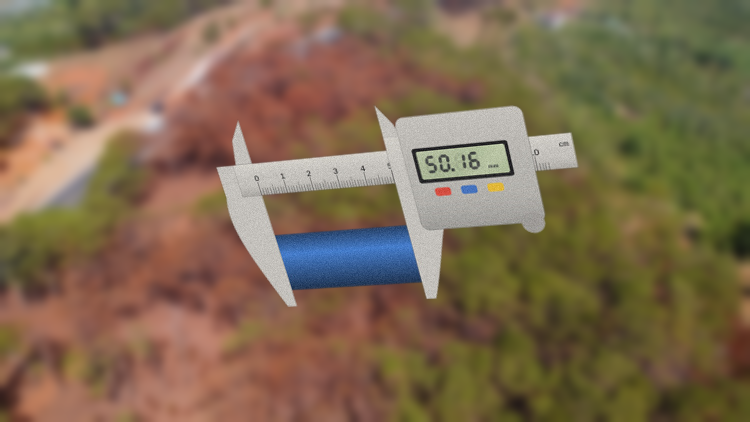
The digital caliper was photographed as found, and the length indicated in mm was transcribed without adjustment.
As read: 50.16 mm
